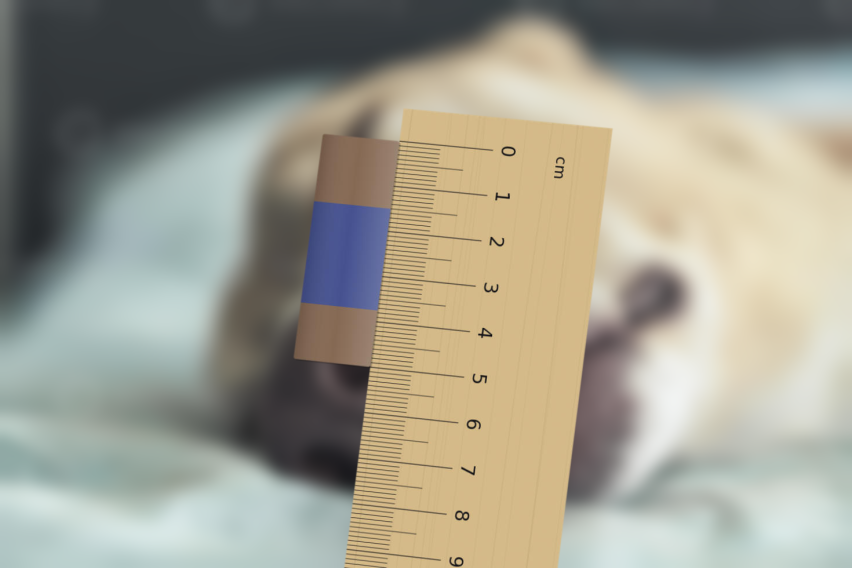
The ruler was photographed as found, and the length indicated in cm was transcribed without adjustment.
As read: 5 cm
